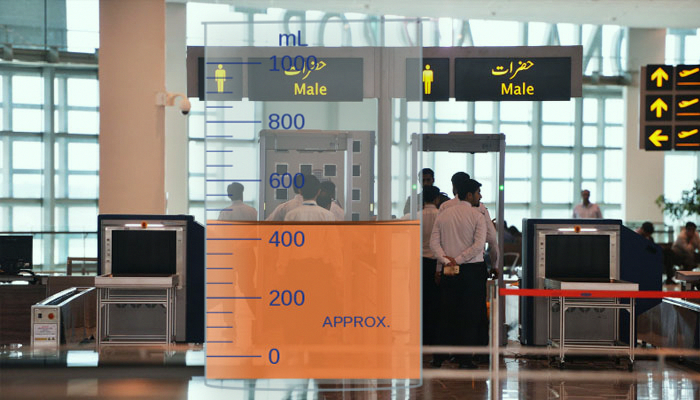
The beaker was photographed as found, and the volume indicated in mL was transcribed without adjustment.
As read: 450 mL
